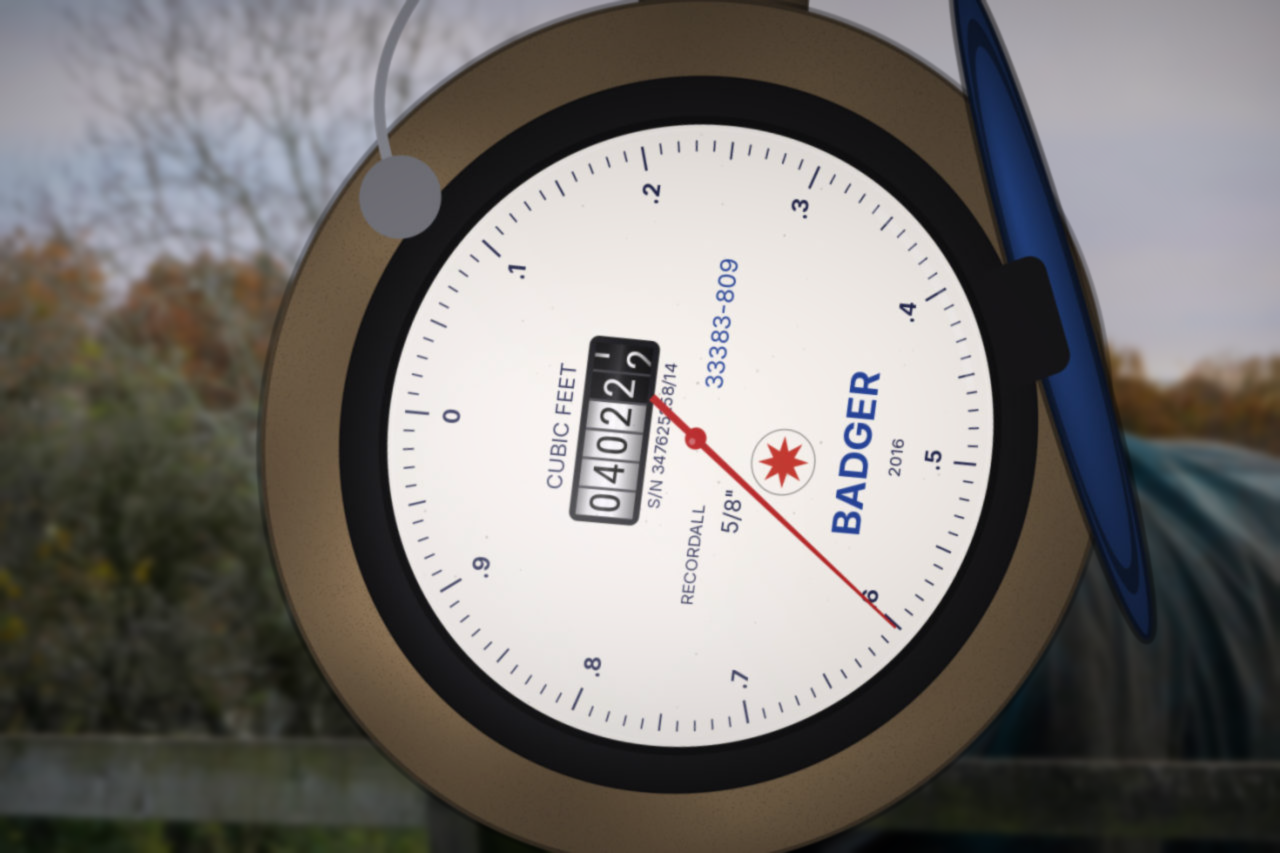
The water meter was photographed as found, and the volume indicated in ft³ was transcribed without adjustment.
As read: 40221.60 ft³
